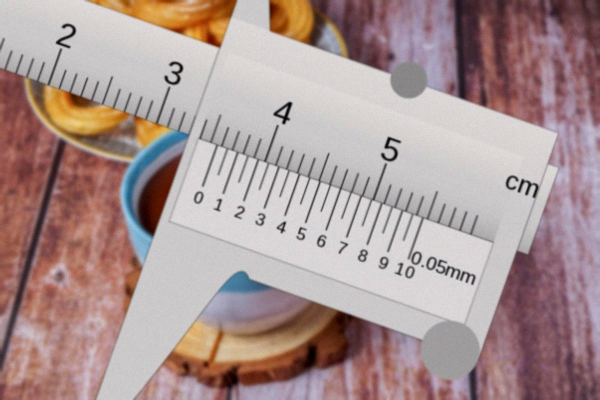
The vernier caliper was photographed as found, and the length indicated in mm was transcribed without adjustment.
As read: 35.6 mm
